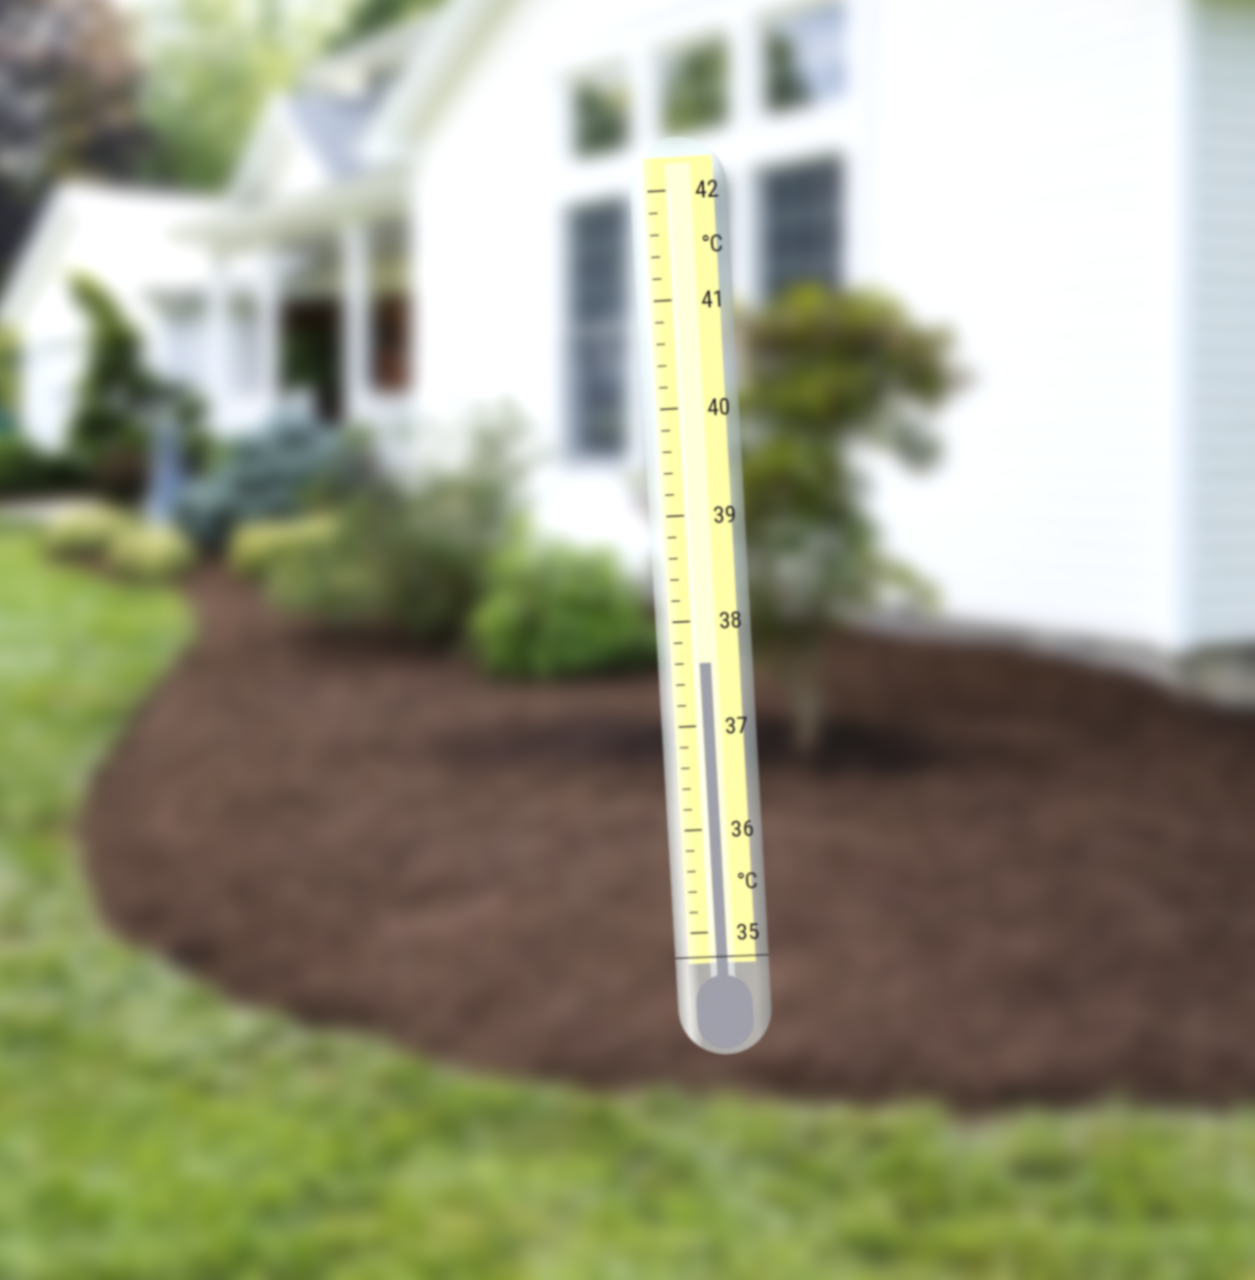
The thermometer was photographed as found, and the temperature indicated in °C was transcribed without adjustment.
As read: 37.6 °C
